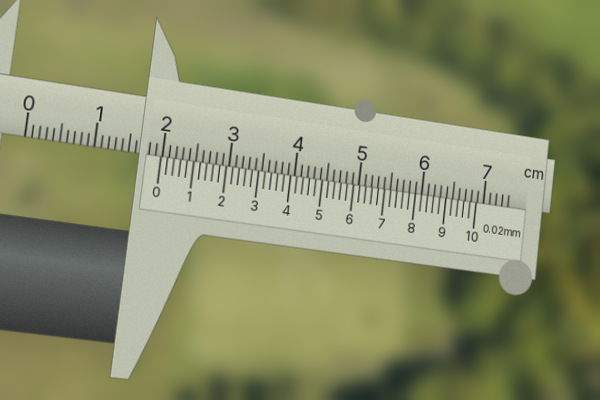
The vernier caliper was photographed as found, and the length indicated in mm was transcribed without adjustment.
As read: 19.8 mm
